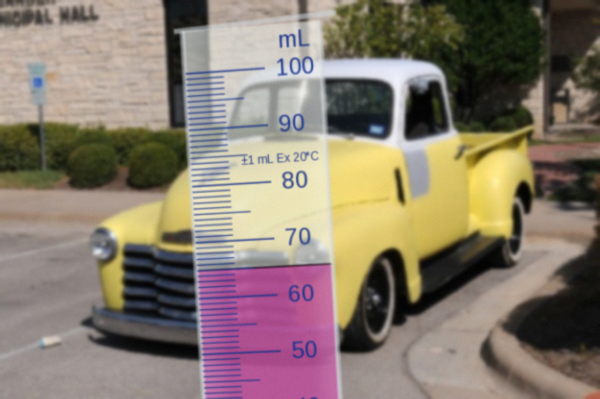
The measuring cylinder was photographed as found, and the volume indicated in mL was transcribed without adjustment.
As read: 65 mL
